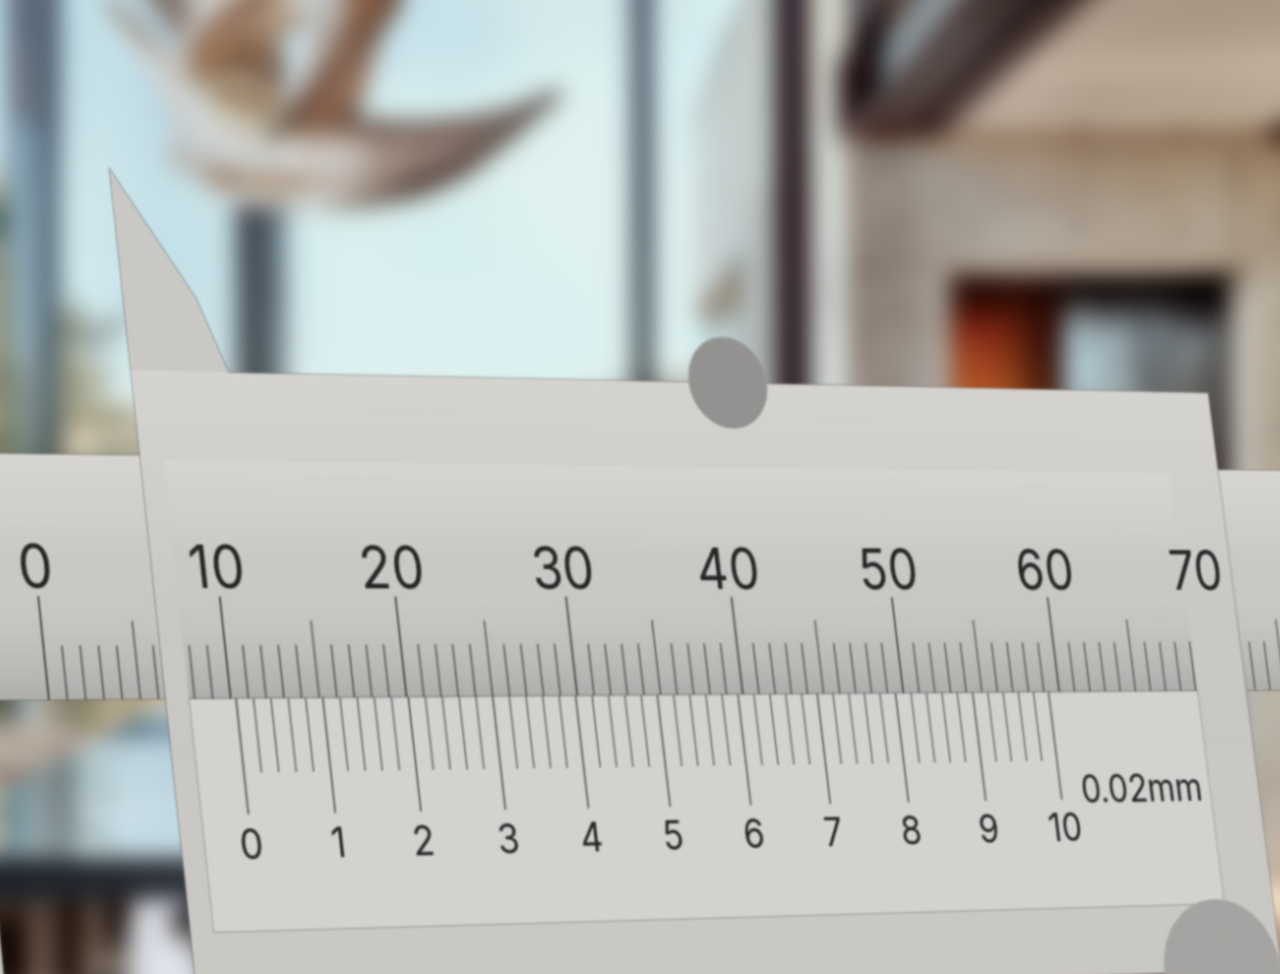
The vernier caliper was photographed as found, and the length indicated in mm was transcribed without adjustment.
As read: 10.3 mm
